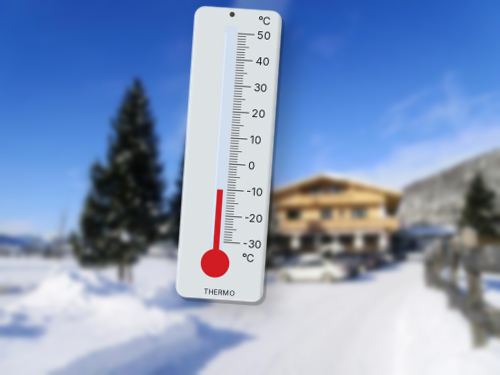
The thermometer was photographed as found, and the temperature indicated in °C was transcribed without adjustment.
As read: -10 °C
